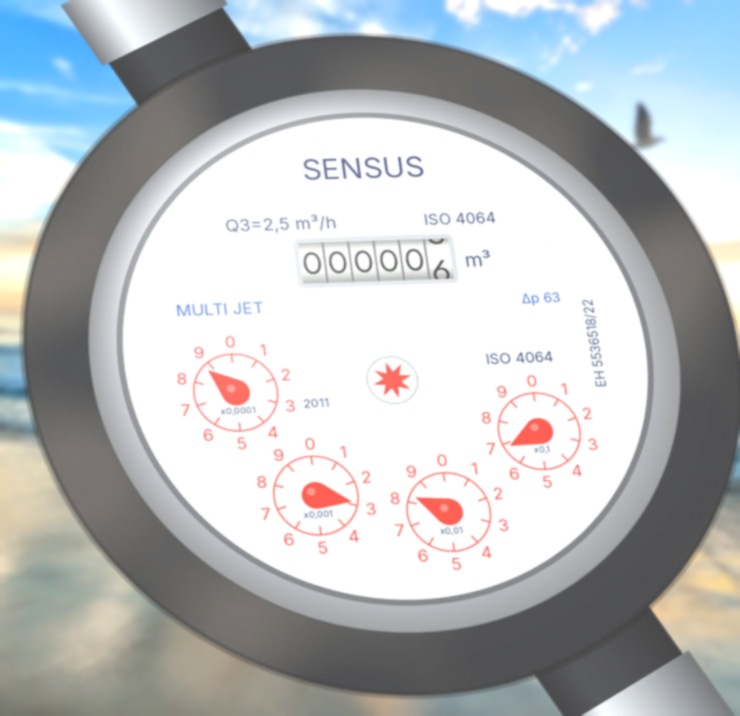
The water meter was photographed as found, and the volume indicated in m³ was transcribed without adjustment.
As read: 5.6828 m³
